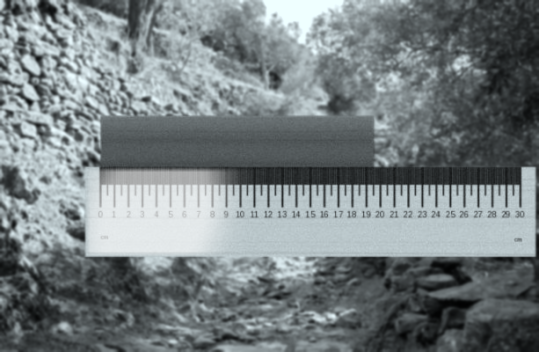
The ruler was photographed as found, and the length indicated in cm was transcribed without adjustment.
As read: 19.5 cm
